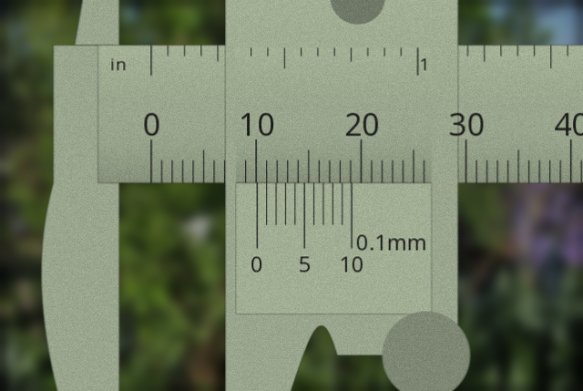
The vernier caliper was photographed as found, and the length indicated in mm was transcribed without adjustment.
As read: 10.1 mm
